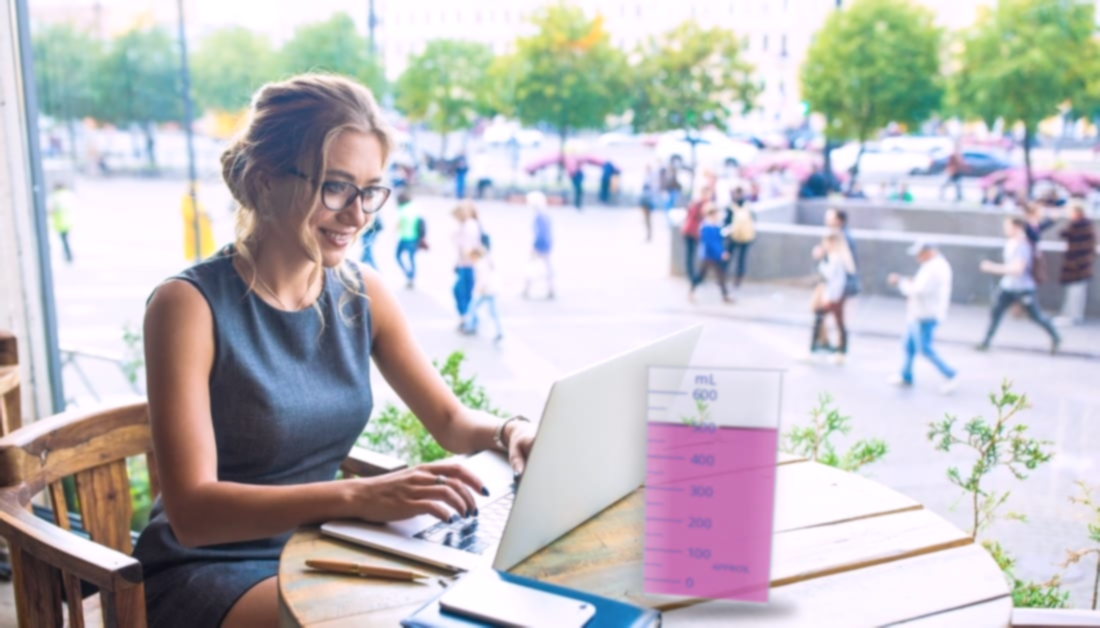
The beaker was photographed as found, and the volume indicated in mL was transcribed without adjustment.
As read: 500 mL
